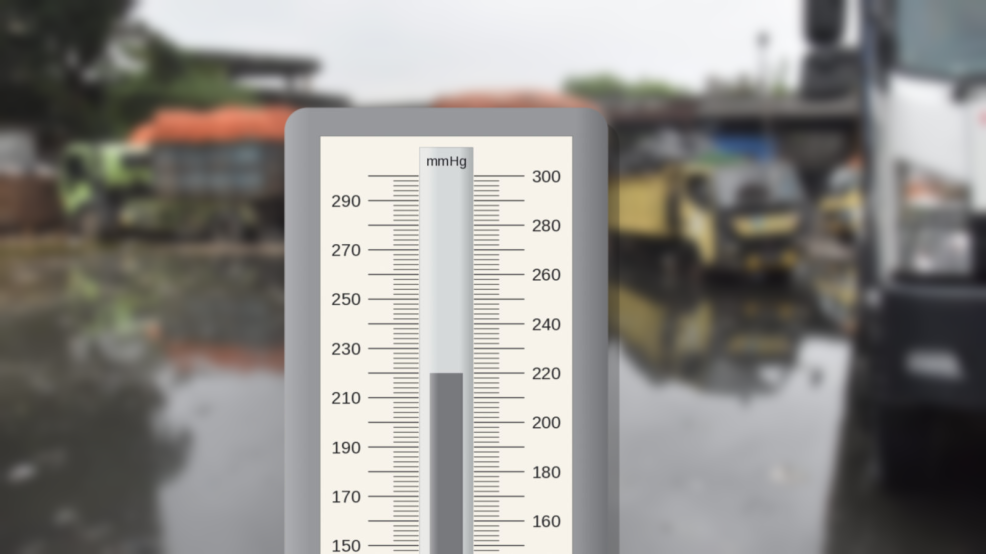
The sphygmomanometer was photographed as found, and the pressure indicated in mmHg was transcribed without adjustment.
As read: 220 mmHg
